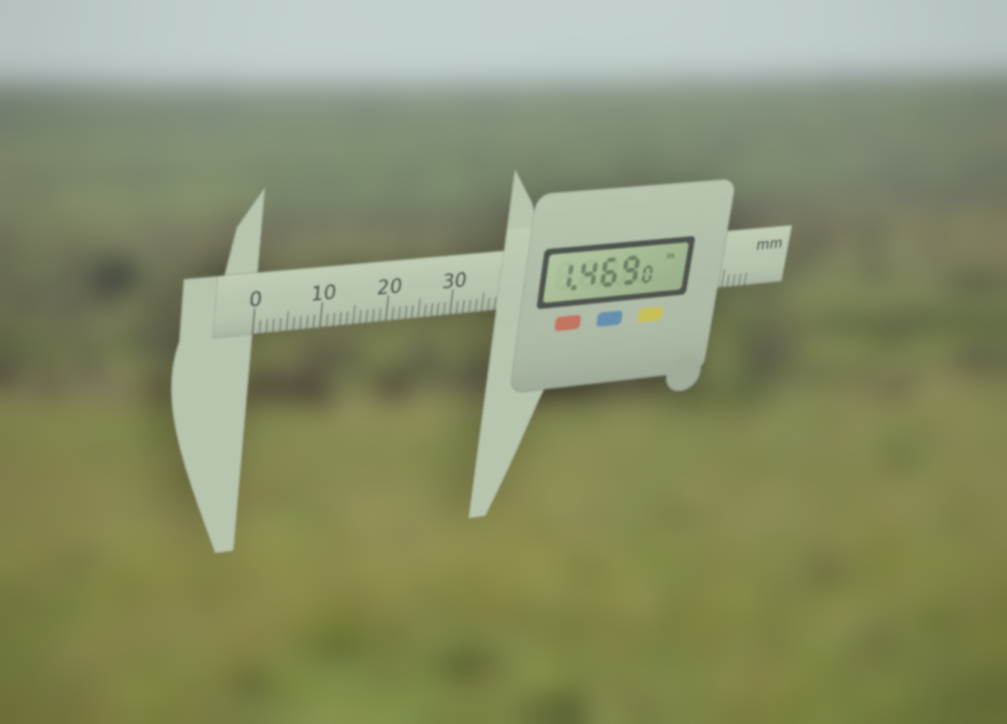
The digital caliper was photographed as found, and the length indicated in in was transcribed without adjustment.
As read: 1.4690 in
